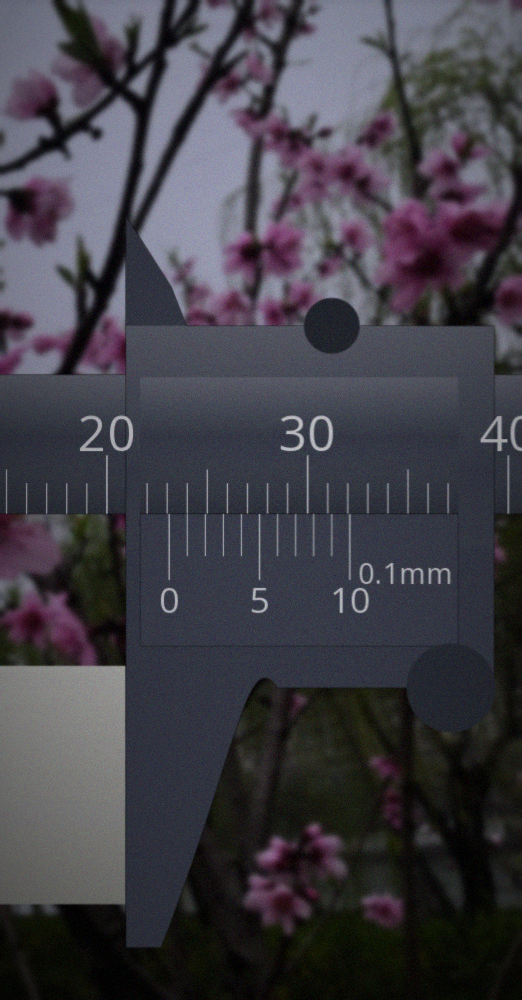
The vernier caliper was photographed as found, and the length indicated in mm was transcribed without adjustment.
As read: 23.1 mm
